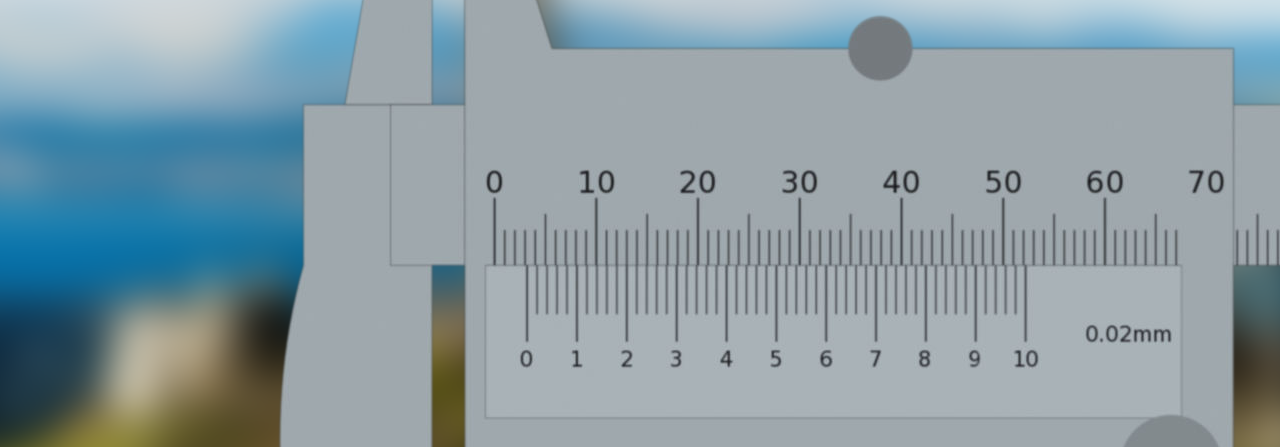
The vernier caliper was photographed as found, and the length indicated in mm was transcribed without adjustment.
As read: 3.2 mm
